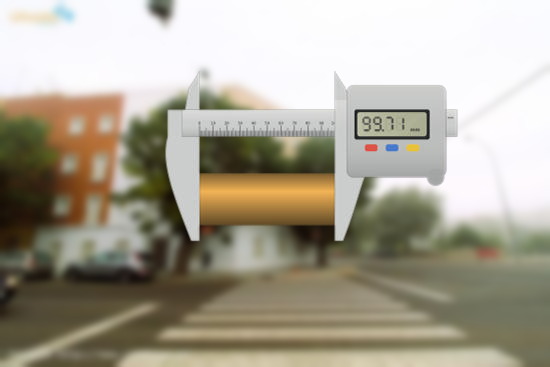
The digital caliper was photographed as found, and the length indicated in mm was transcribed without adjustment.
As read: 99.71 mm
